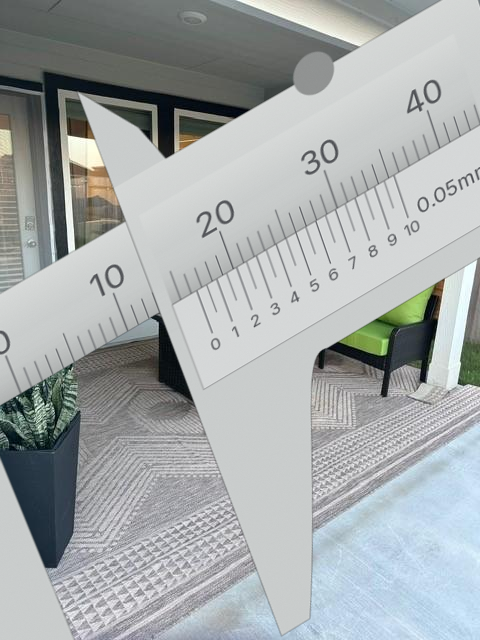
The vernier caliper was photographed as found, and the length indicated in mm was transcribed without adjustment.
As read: 16.5 mm
